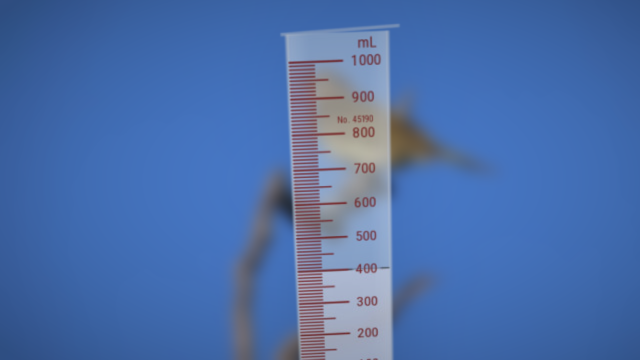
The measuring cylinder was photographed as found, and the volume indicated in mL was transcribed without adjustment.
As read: 400 mL
